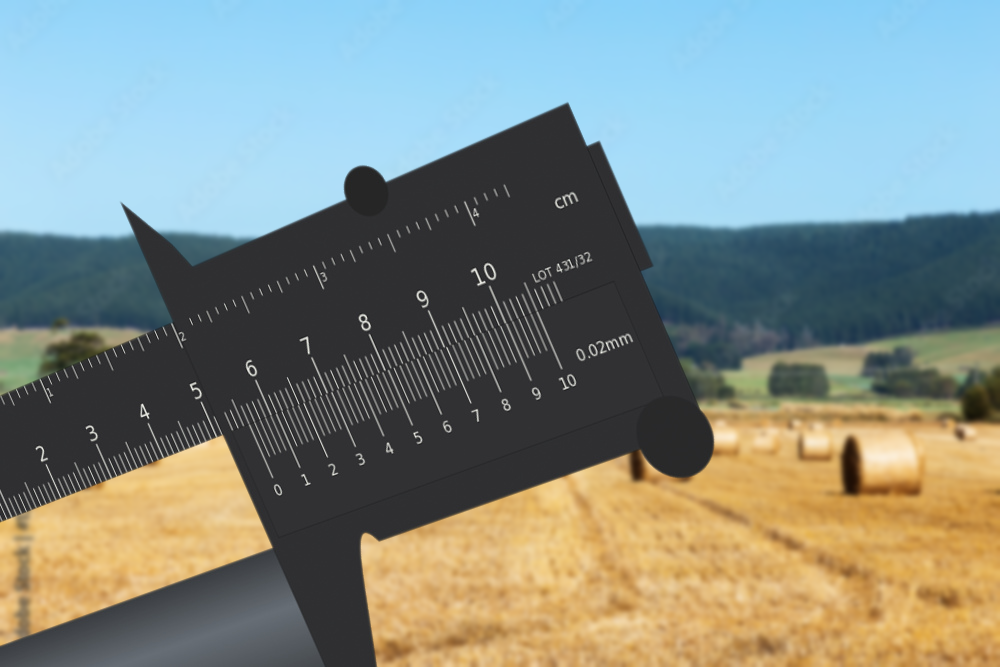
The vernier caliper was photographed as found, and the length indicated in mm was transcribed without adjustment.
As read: 56.0 mm
